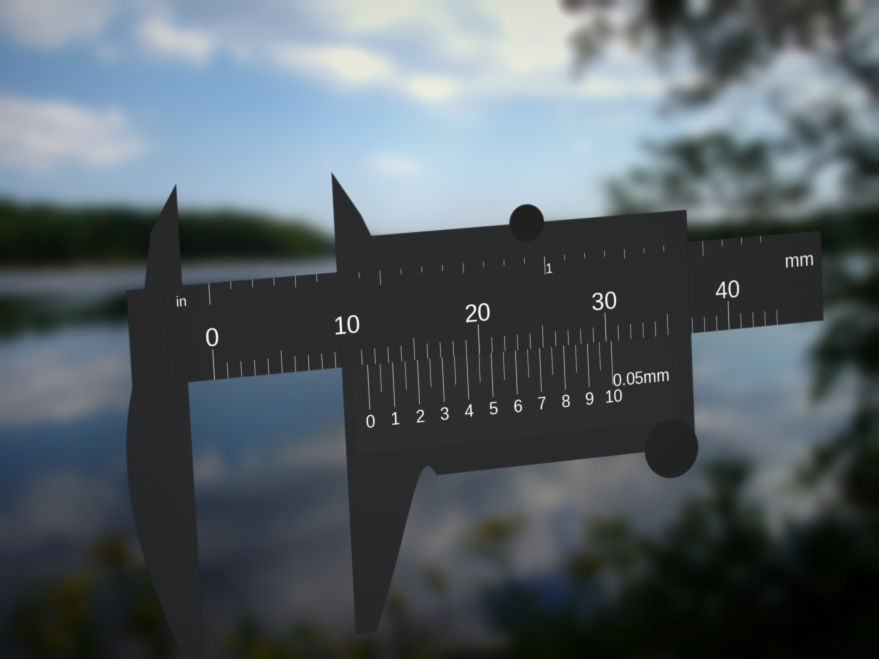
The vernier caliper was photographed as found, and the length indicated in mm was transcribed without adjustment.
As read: 11.4 mm
